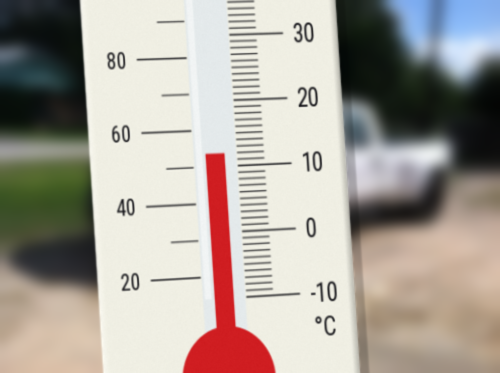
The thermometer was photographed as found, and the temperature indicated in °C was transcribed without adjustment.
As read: 12 °C
